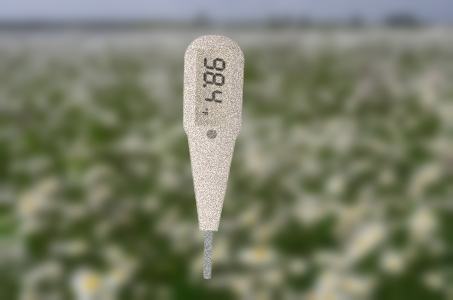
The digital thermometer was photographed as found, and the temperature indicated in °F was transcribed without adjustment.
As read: 98.4 °F
